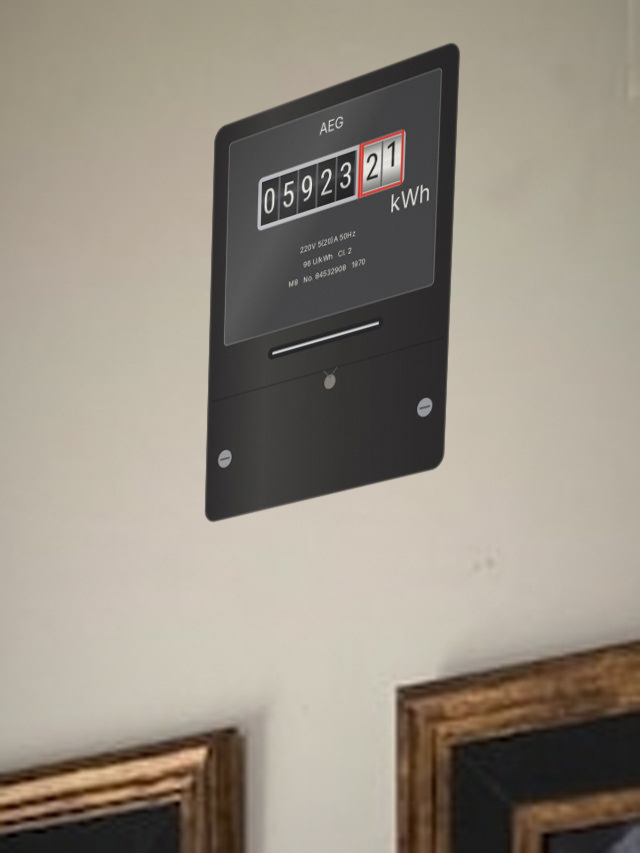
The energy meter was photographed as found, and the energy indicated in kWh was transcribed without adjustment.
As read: 5923.21 kWh
